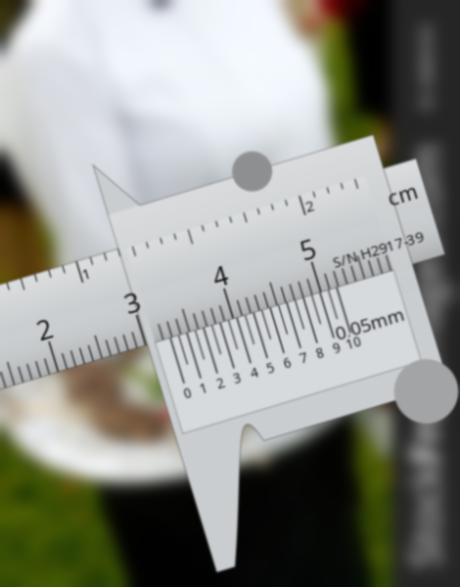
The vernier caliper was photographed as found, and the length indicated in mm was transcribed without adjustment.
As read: 32.8 mm
